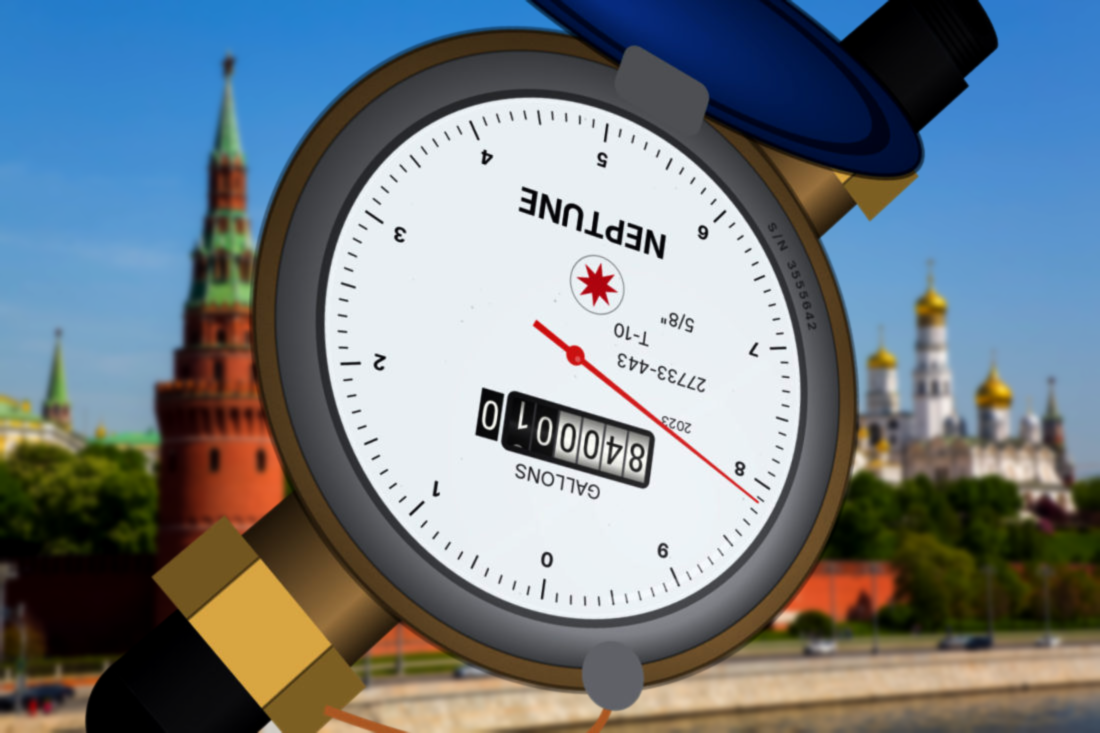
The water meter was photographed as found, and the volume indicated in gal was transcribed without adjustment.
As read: 8400008.1 gal
